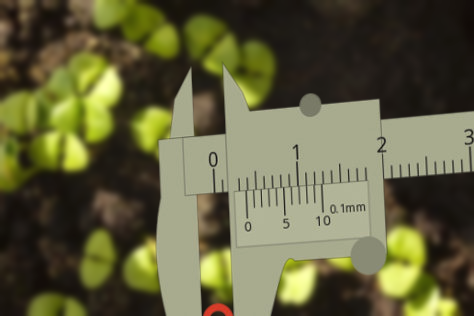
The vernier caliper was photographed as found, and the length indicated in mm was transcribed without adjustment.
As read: 3.8 mm
